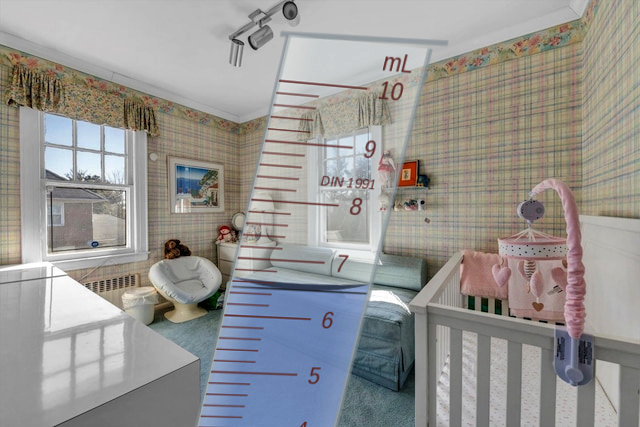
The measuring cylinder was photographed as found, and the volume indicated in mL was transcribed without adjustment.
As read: 6.5 mL
